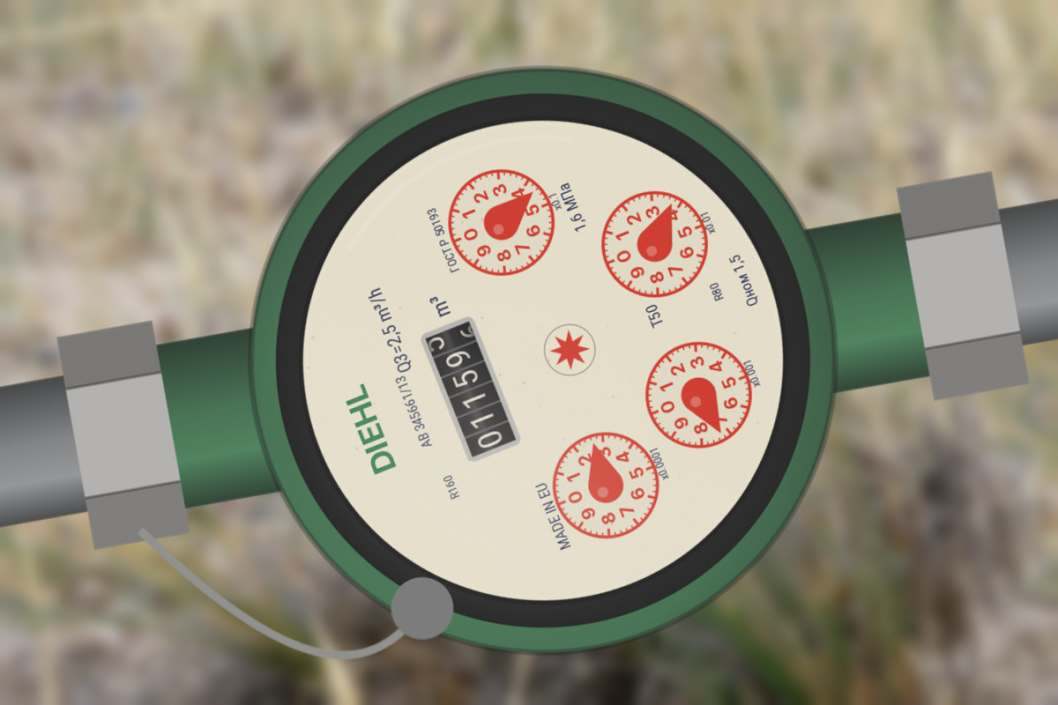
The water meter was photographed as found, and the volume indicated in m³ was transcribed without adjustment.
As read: 11595.4372 m³
